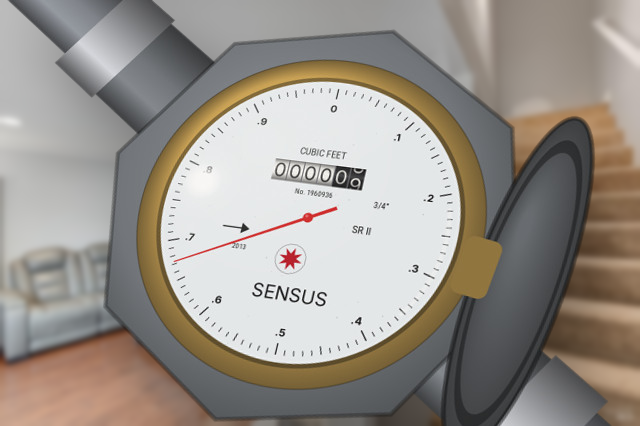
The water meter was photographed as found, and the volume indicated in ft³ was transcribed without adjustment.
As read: 8.67 ft³
